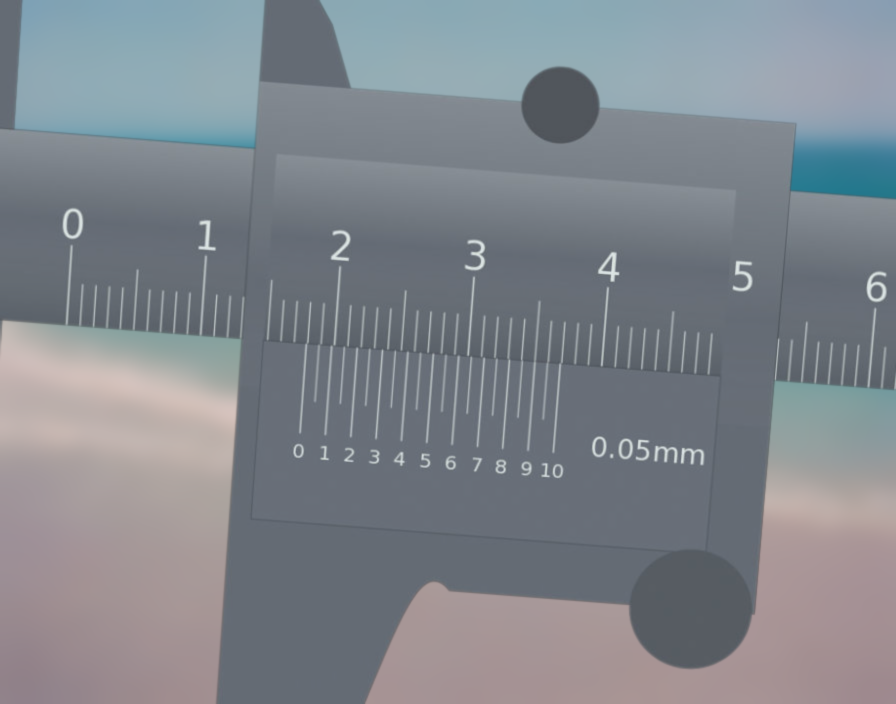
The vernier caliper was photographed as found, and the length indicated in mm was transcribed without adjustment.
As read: 17.9 mm
